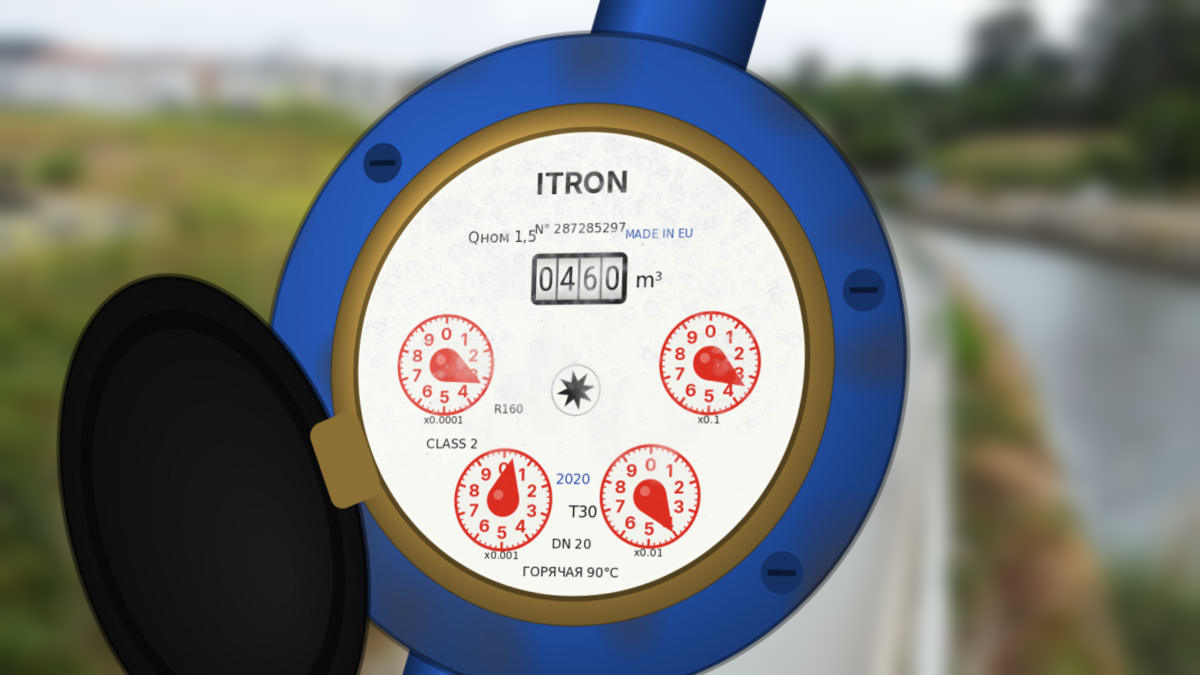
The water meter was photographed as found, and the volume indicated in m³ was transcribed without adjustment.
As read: 460.3403 m³
